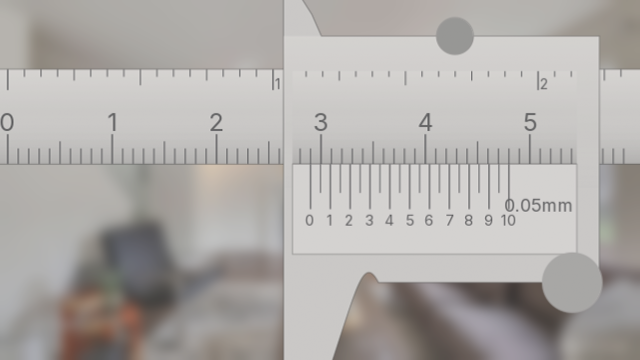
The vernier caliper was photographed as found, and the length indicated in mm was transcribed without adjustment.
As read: 29.0 mm
